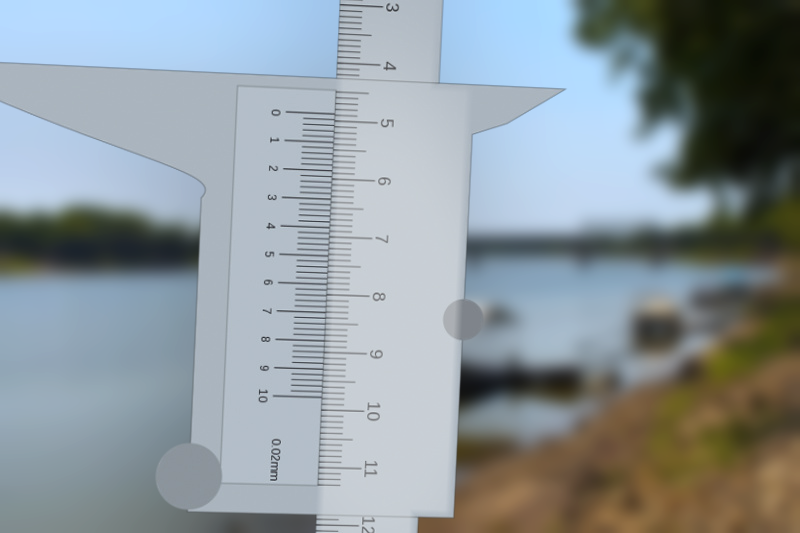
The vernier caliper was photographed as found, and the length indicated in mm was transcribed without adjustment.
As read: 48.8 mm
